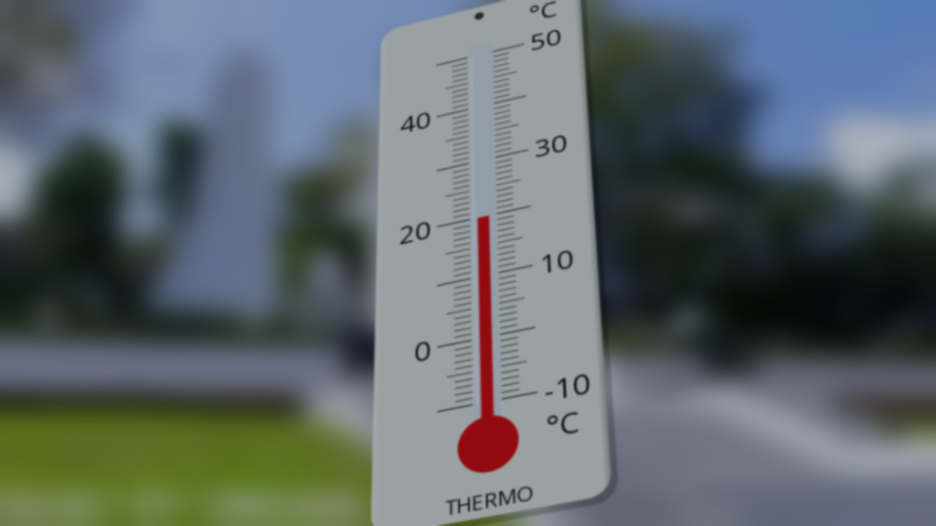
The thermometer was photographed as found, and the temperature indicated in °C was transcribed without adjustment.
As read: 20 °C
